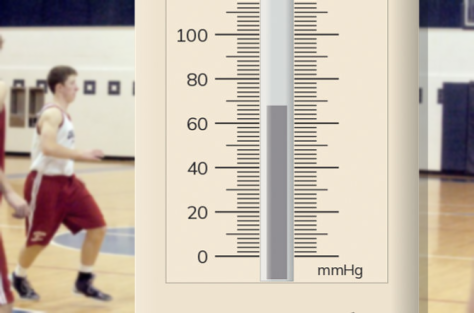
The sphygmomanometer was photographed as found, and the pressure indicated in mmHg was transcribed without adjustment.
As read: 68 mmHg
